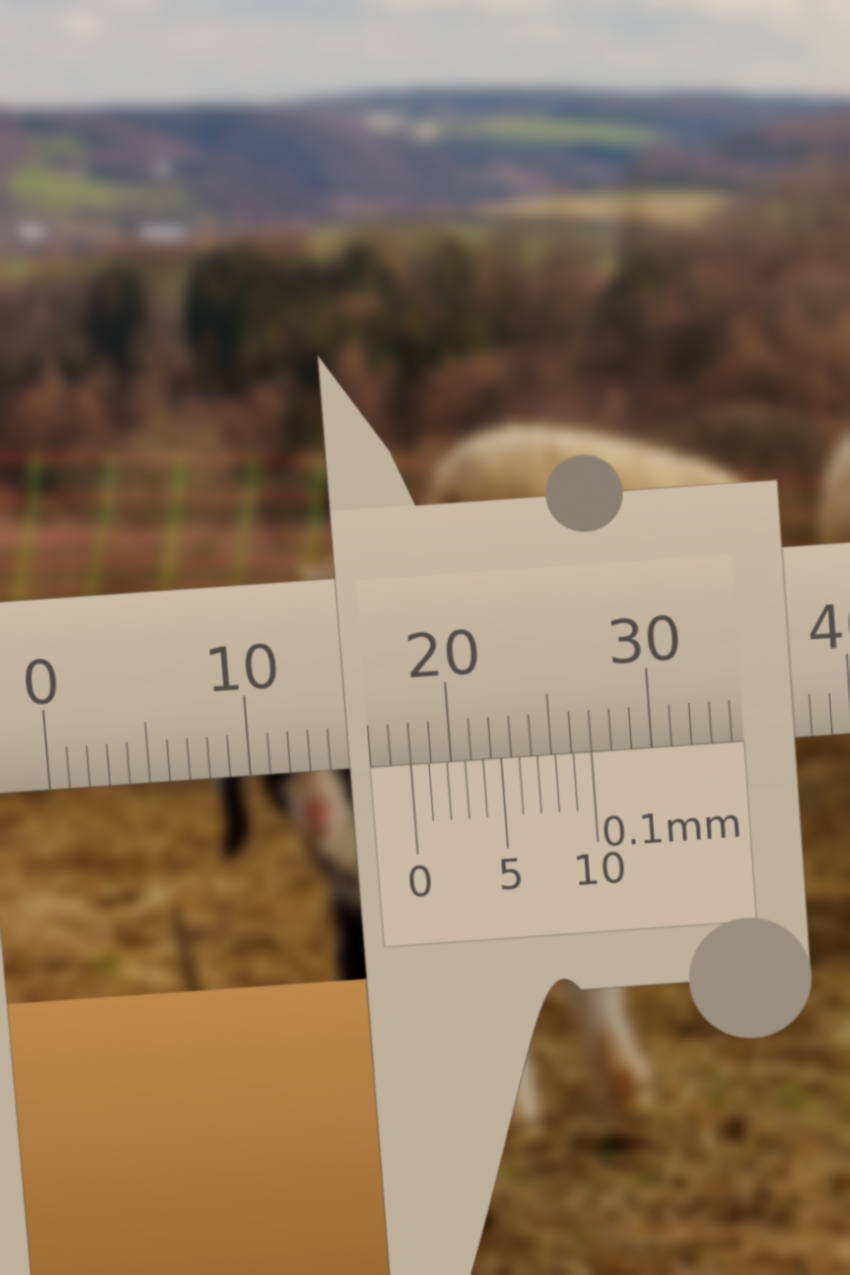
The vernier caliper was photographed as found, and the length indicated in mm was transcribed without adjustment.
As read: 18.0 mm
